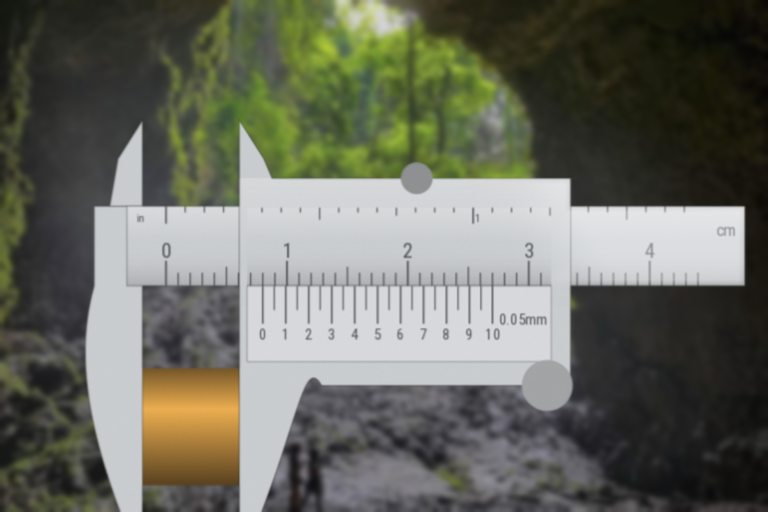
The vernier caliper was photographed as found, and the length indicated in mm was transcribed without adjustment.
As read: 8.0 mm
